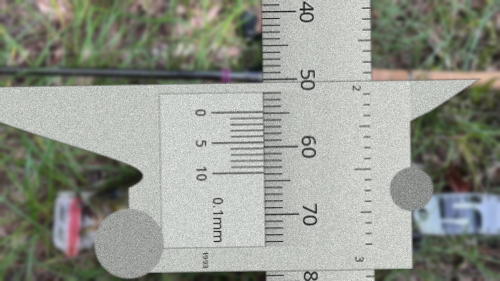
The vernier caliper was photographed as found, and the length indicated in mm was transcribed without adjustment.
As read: 54.8 mm
